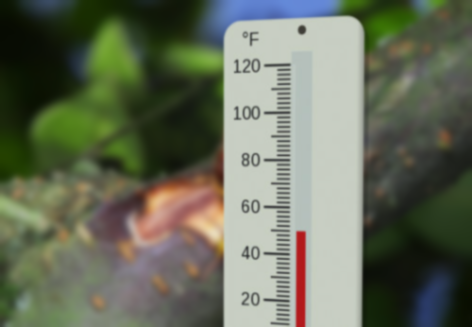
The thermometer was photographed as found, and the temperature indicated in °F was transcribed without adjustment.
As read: 50 °F
